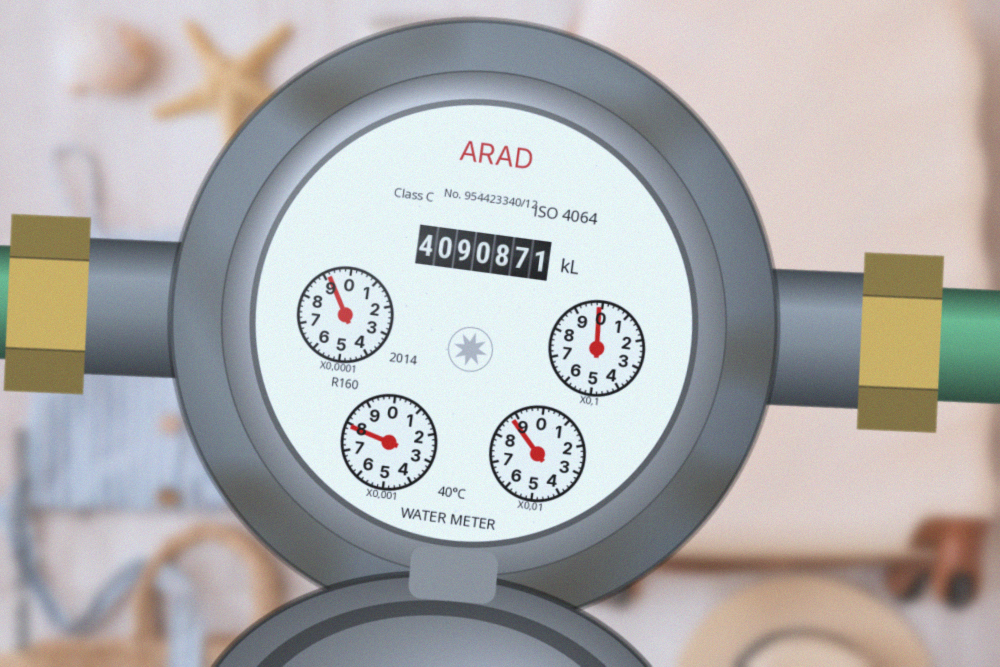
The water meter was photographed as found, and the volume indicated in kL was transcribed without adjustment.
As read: 4090870.9879 kL
